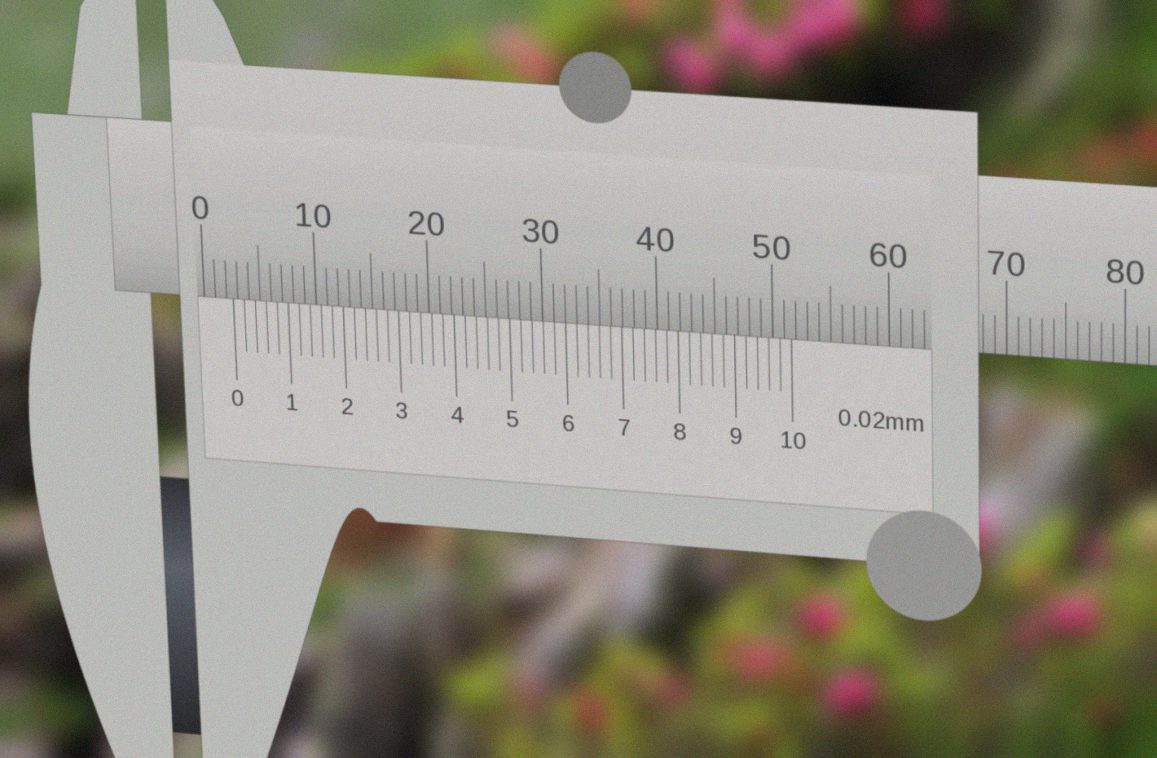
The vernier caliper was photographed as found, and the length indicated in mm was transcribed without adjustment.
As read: 2.6 mm
